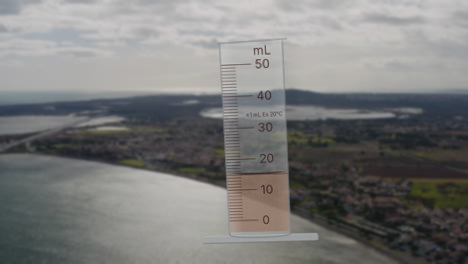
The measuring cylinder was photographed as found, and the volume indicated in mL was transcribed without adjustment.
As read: 15 mL
